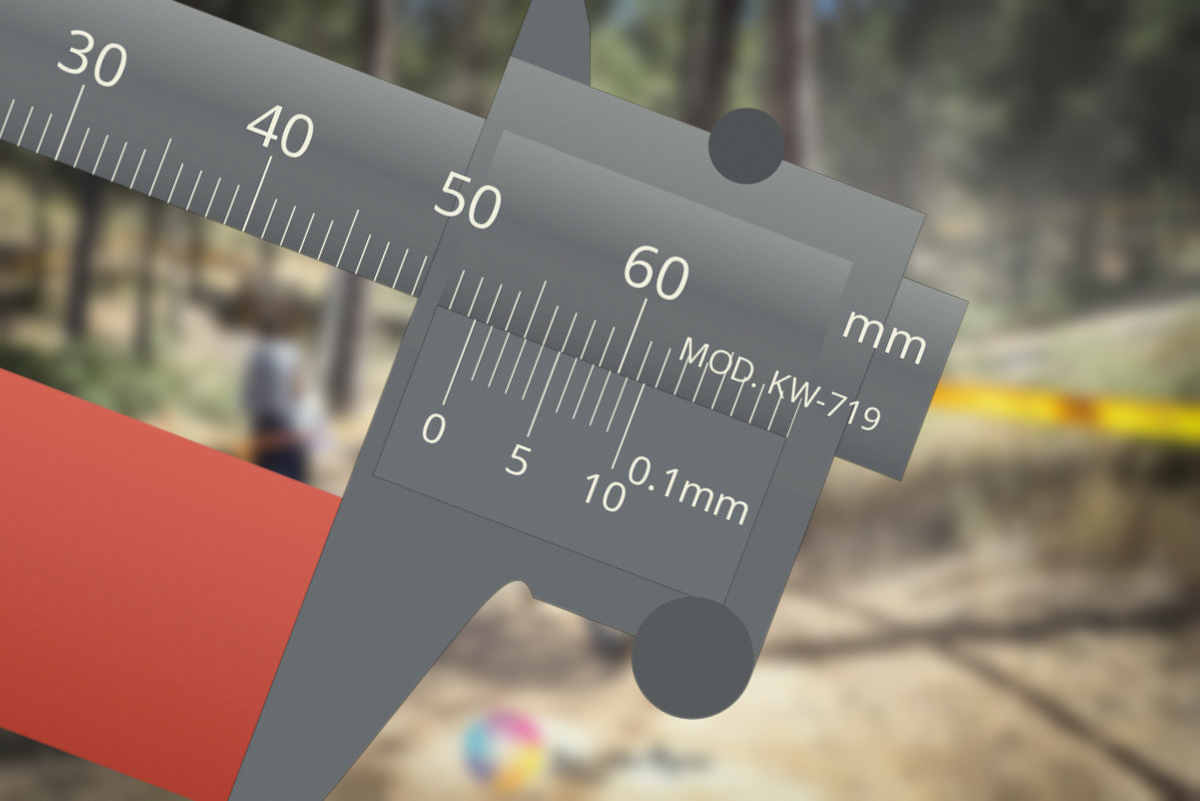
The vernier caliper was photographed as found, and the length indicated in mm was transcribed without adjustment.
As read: 52.4 mm
